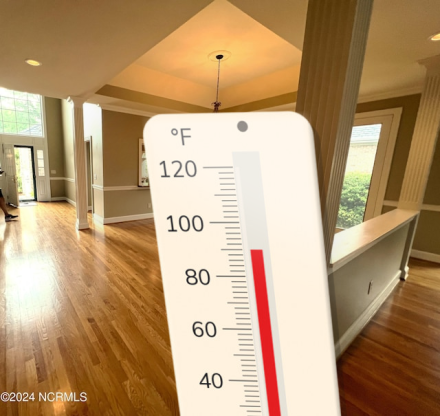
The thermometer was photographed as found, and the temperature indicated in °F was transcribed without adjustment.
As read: 90 °F
